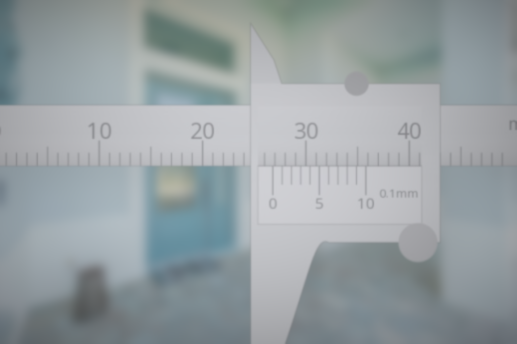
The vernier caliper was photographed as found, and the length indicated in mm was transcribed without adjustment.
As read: 26.8 mm
